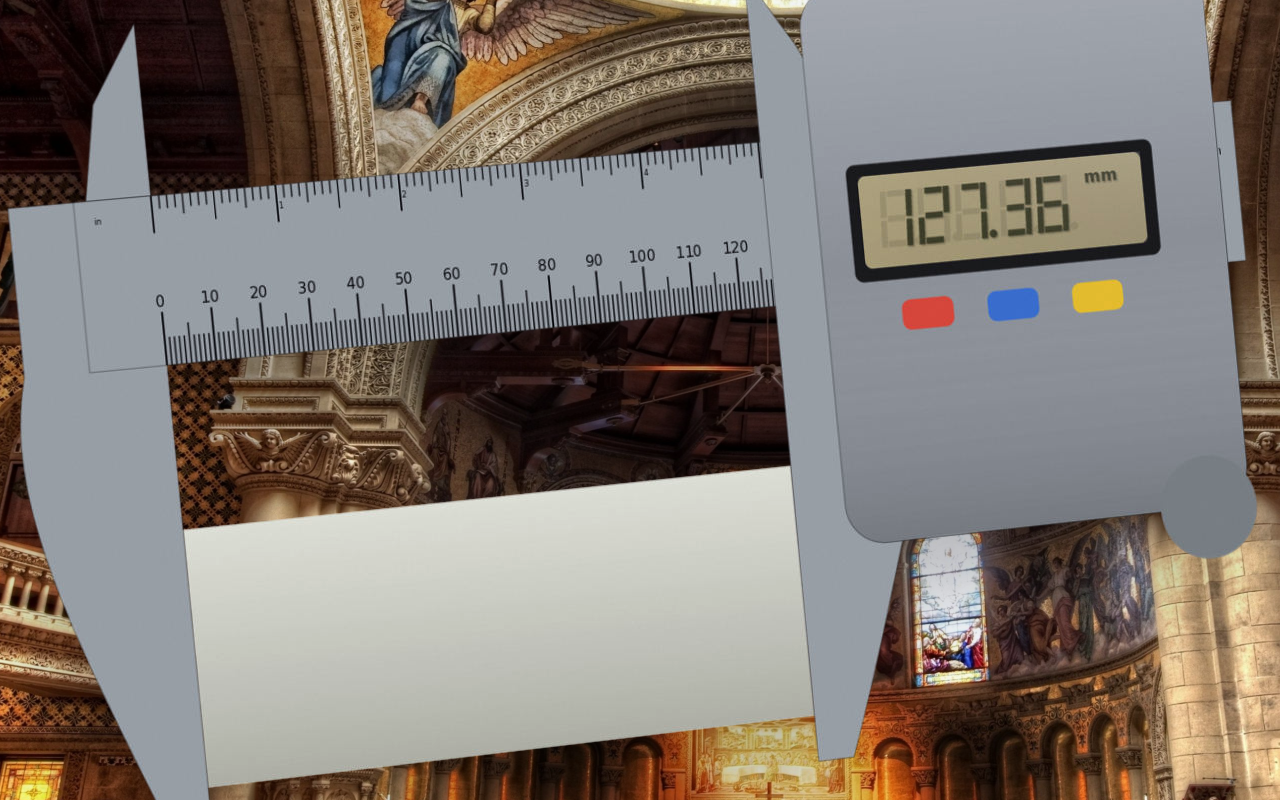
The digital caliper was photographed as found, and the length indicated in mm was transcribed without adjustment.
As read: 127.36 mm
